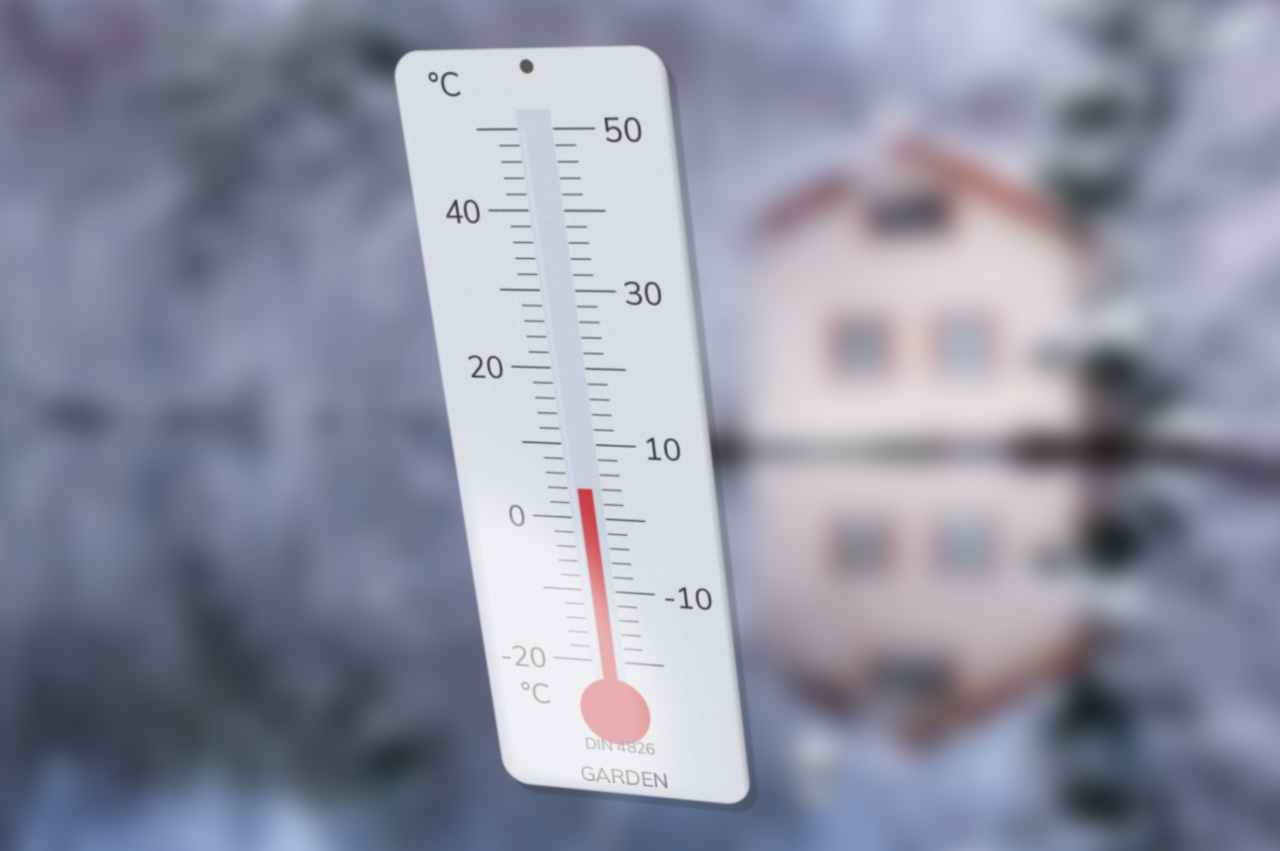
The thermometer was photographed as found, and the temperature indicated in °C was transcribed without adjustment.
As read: 4 °C
